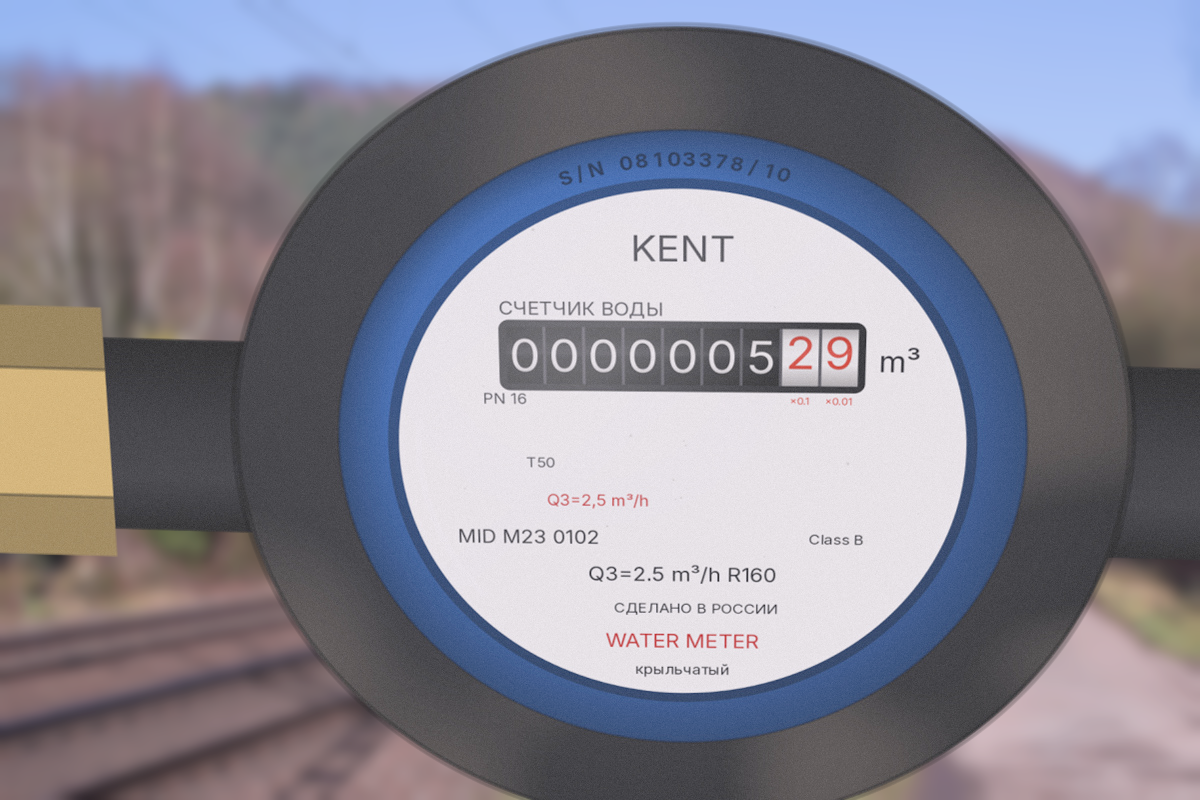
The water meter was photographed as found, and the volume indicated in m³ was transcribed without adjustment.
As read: 5.29 m³
